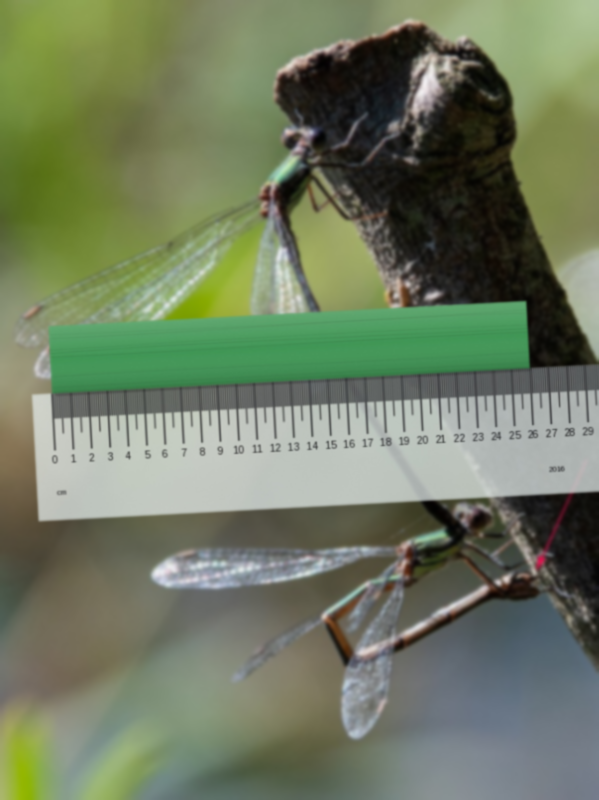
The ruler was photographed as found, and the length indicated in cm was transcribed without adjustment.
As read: 26 cm
